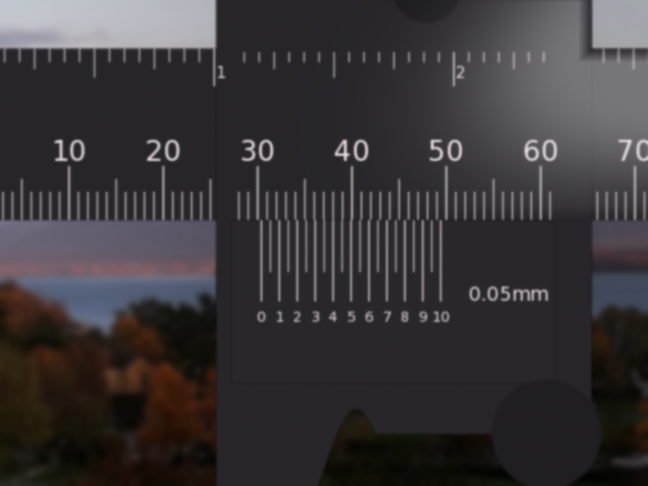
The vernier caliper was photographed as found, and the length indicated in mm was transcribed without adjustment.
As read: 30.4 mm
